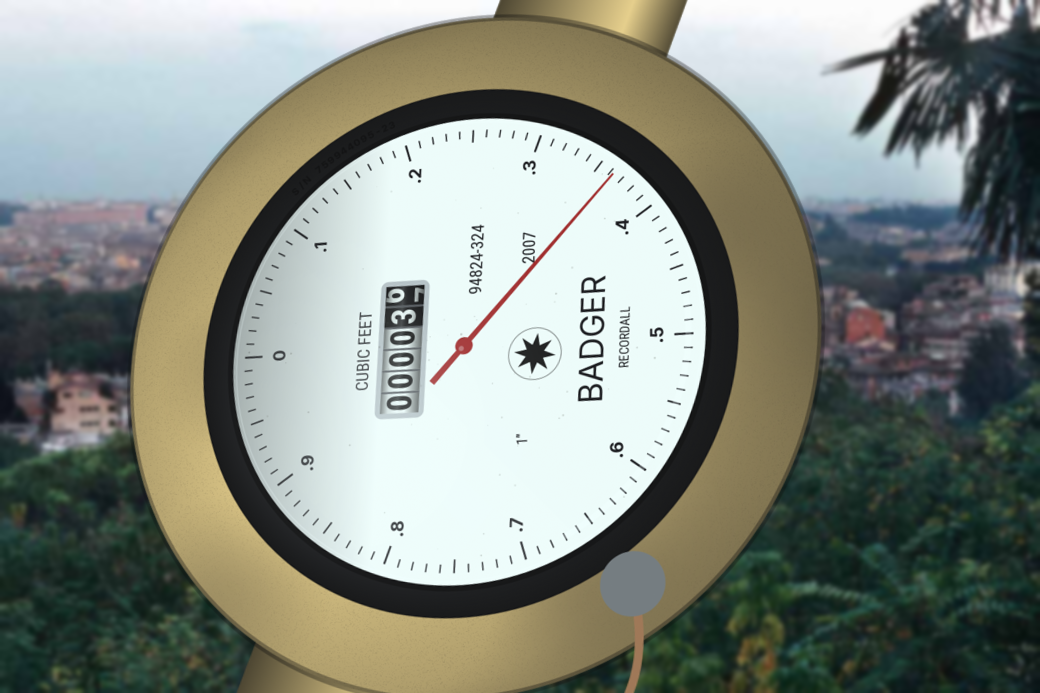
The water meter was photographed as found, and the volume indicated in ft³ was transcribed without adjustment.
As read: 36.36 ft³
